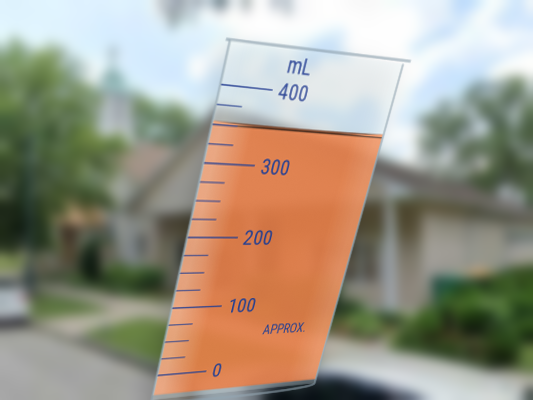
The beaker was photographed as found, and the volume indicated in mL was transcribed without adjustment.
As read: 350 mL
